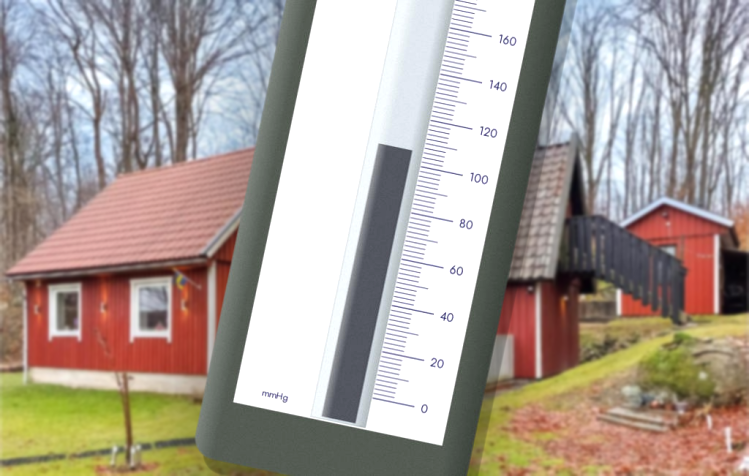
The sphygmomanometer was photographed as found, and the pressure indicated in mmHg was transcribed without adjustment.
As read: 106 mmHg
